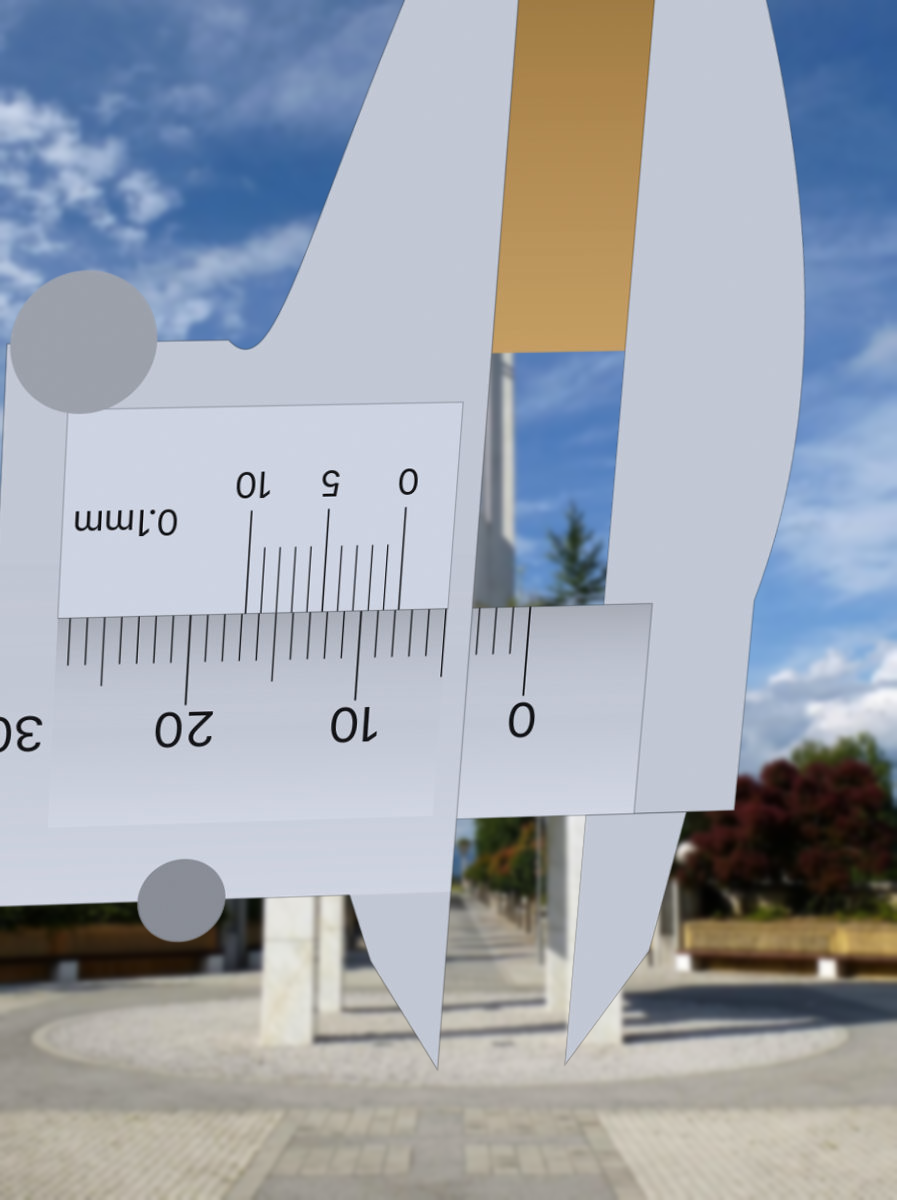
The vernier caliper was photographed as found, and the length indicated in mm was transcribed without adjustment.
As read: 7.8 mm
